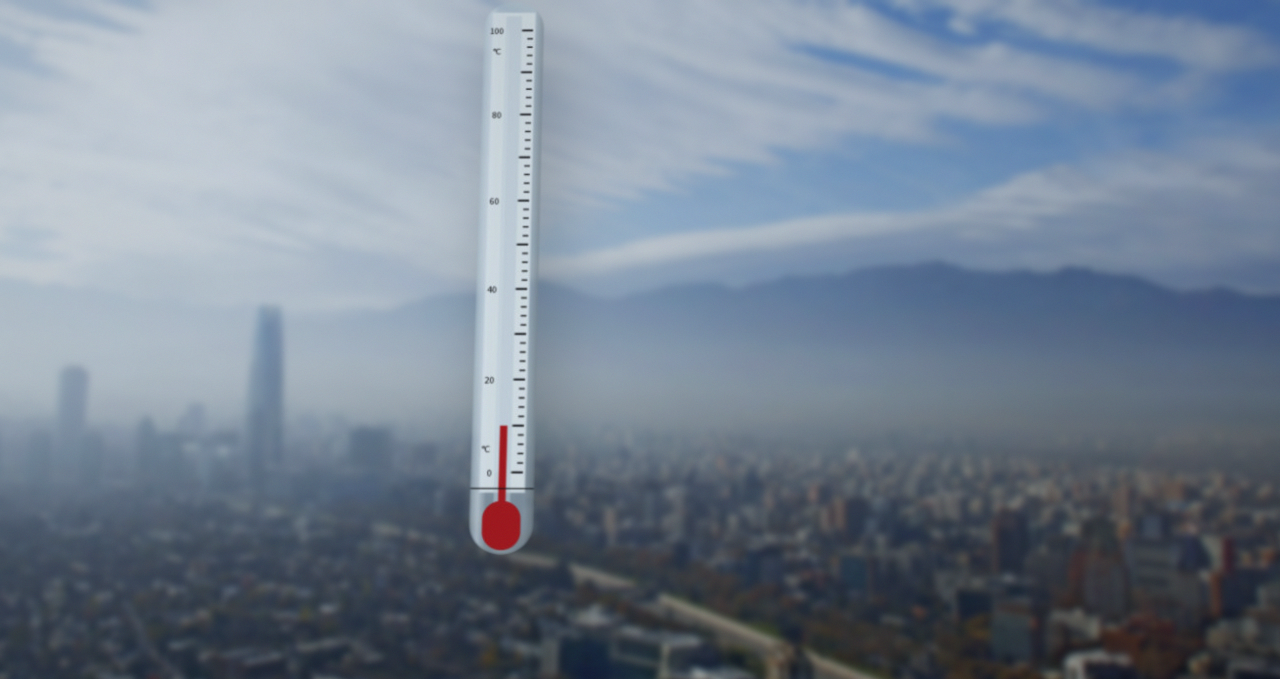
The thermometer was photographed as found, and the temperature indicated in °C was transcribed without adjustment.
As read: 10 °C
